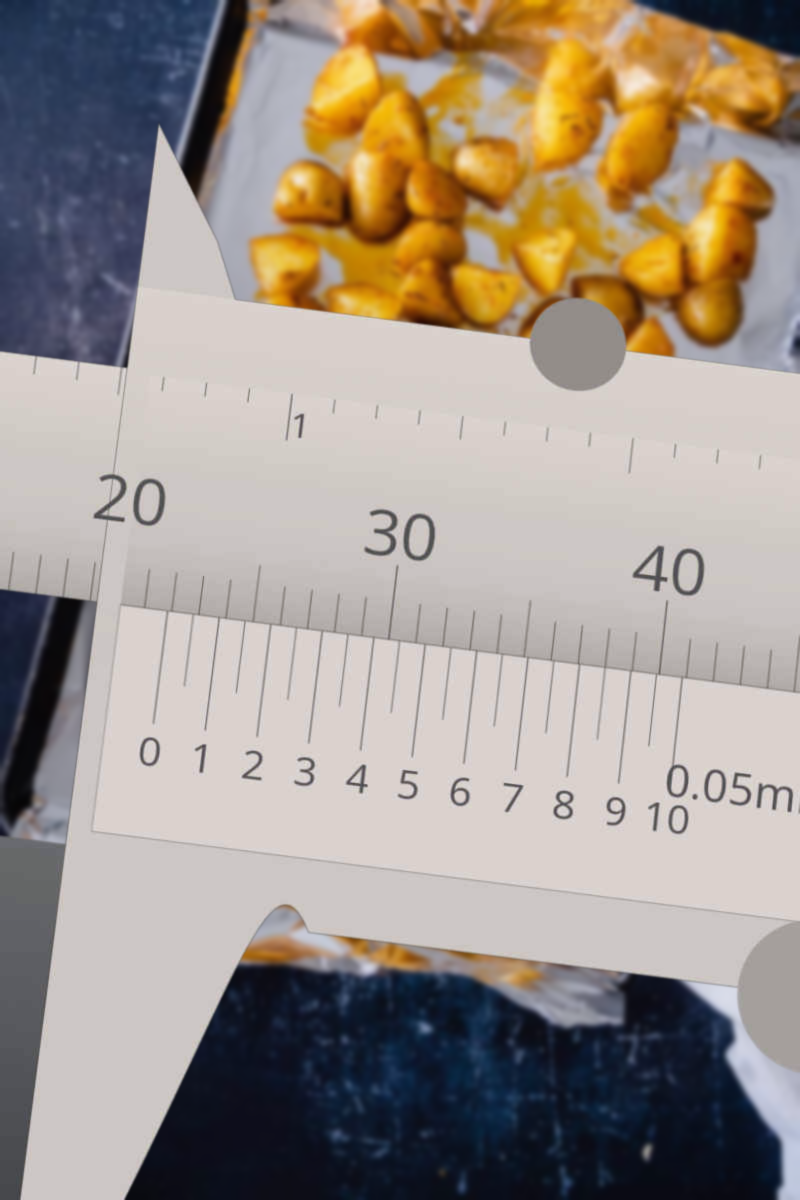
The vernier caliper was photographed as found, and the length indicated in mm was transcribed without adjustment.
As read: 21.85 mm
